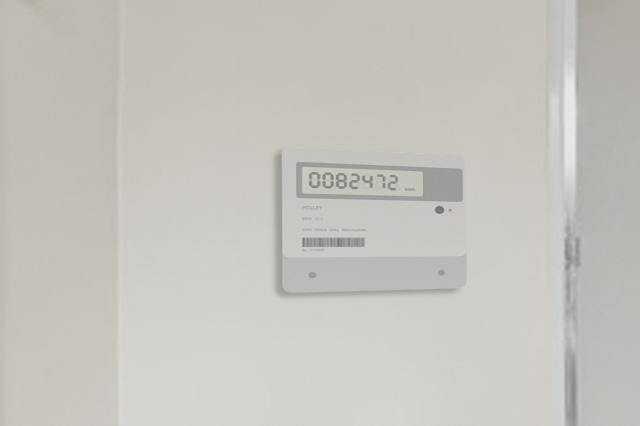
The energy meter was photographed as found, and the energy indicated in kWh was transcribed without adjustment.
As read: 82472 kWh
